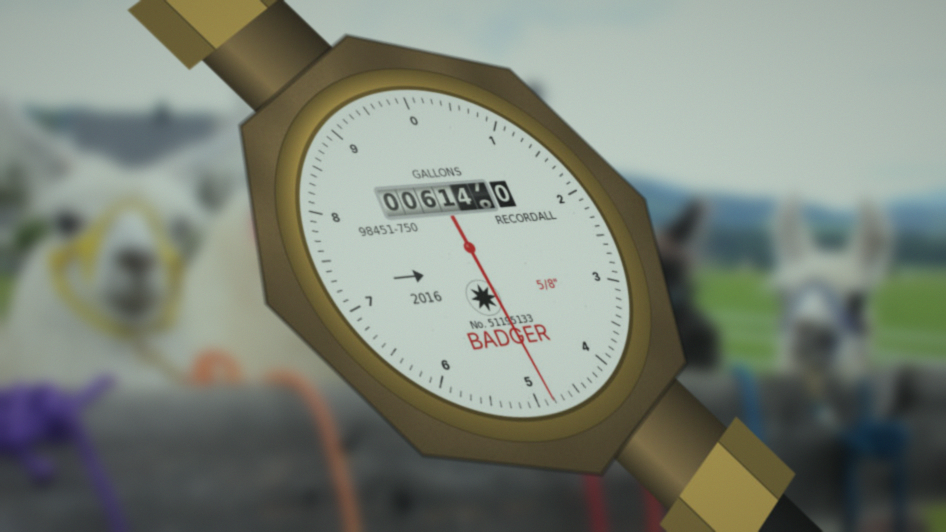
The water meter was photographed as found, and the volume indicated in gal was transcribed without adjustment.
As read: 61474.8 gal
